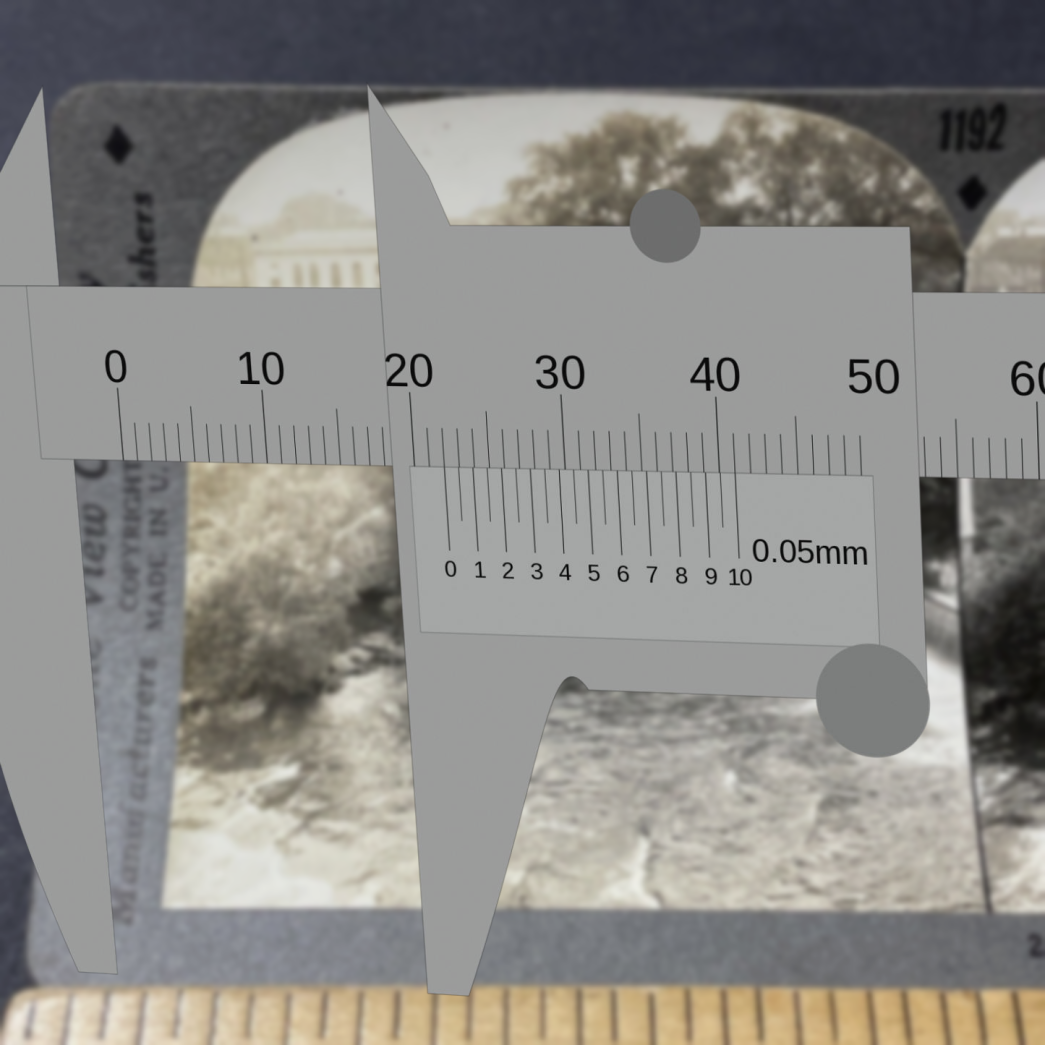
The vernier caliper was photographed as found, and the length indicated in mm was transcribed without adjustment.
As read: 22.0 mm
